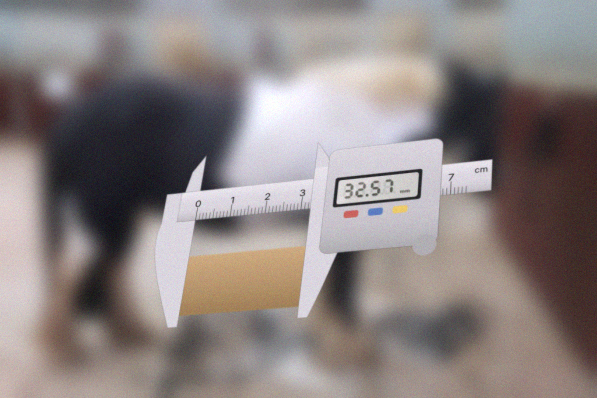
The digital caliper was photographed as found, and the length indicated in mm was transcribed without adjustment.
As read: 32.57 mm
